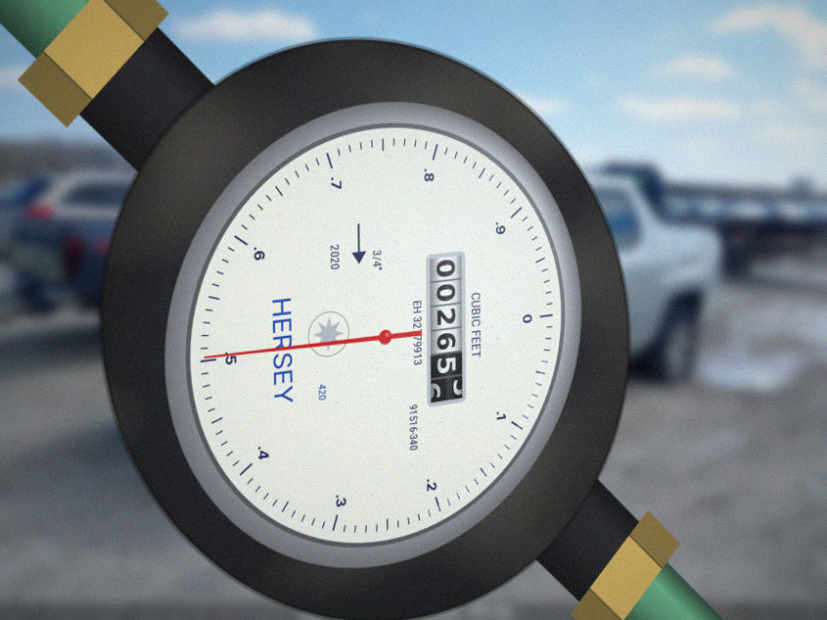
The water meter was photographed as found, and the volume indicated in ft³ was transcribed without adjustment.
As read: 2655.50 ft³
